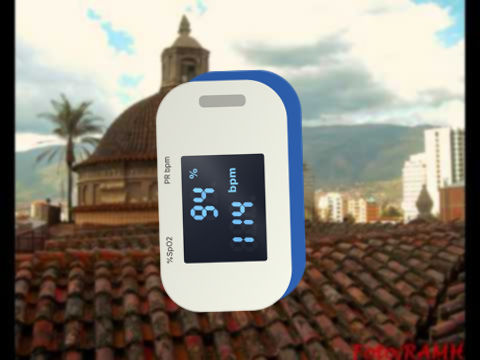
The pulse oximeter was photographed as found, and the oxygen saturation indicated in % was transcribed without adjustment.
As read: 94 %
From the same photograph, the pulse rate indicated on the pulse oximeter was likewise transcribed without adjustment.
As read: 114 bpm
